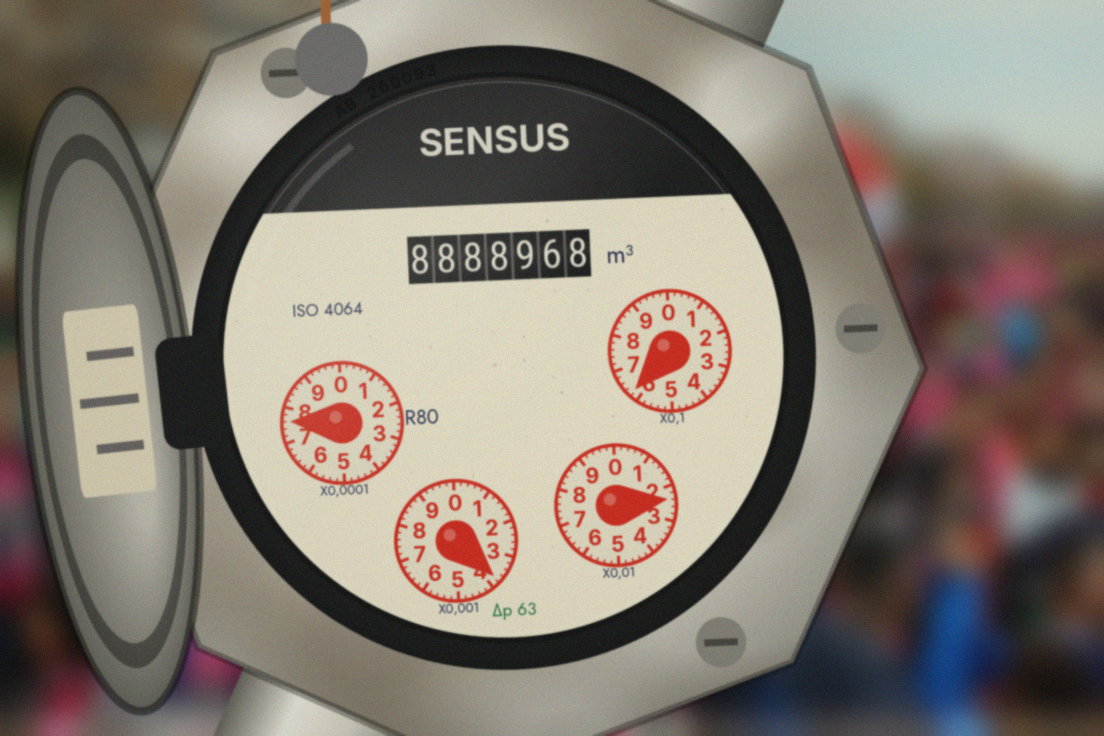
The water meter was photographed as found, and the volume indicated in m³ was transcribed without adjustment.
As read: 8888968.6237 m³
